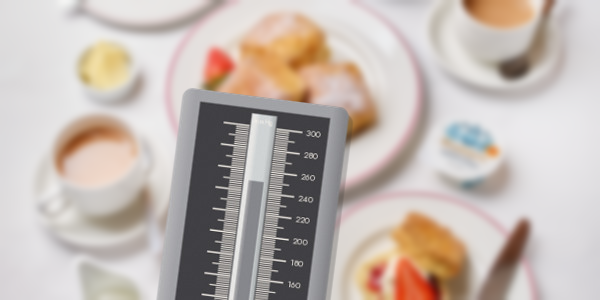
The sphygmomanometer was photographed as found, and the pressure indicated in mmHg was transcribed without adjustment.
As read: 250 mmHg
